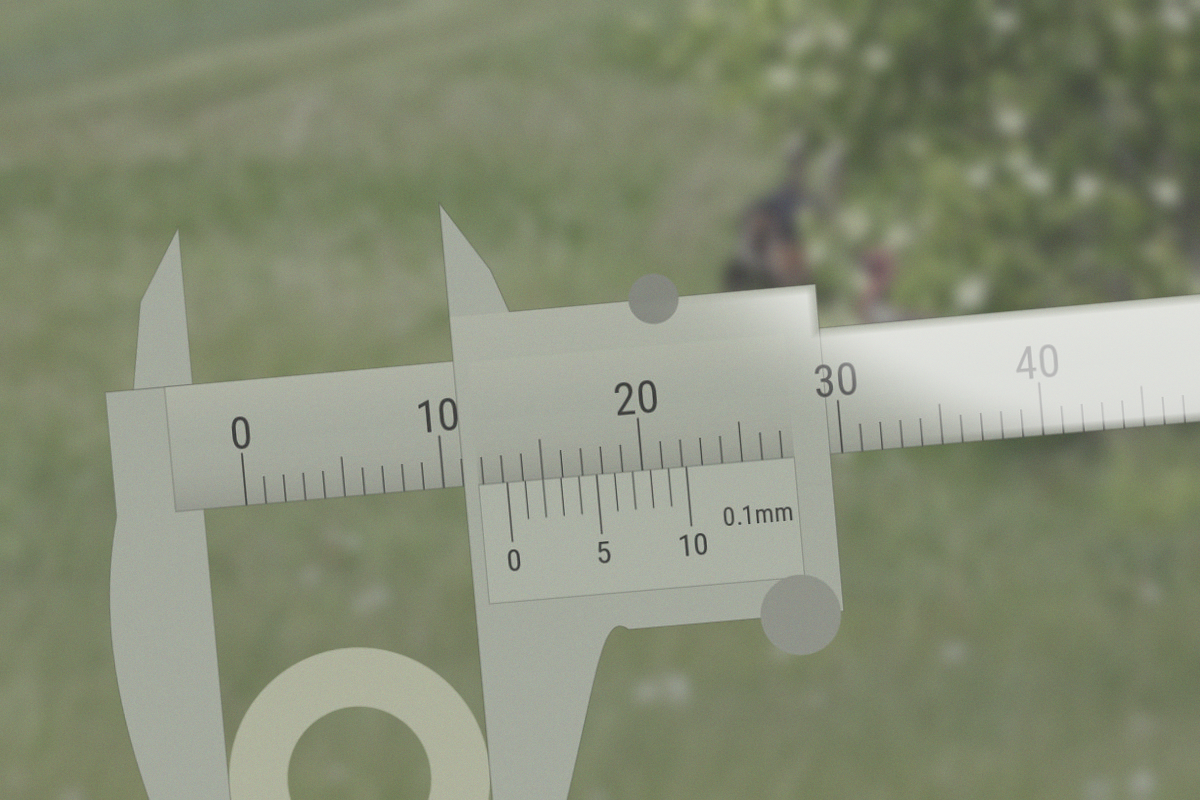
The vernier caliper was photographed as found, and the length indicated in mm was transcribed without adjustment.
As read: 13.2 mm
